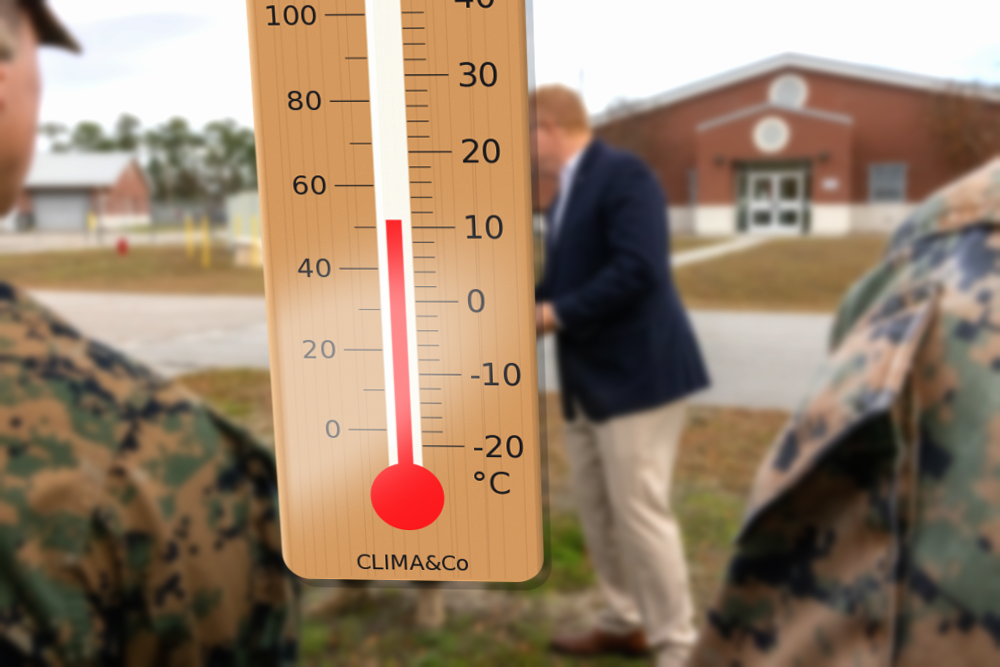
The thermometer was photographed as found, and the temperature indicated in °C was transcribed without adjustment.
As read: 11 °C
